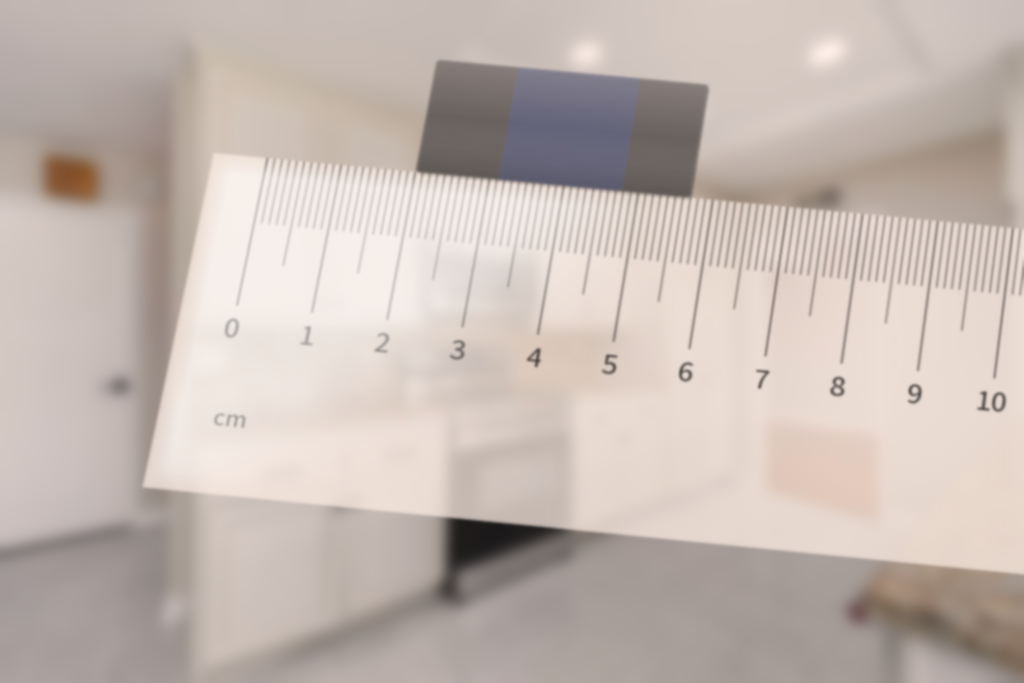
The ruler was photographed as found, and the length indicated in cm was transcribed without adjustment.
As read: 3.7 cm
